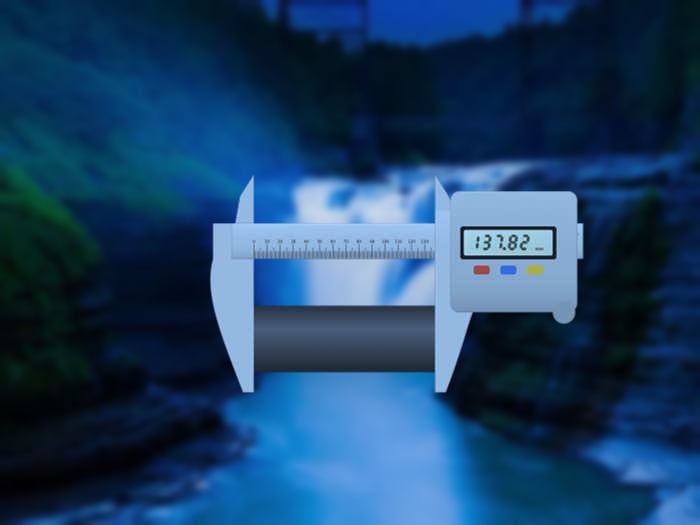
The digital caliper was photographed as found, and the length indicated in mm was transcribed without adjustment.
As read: 137.82 mm
